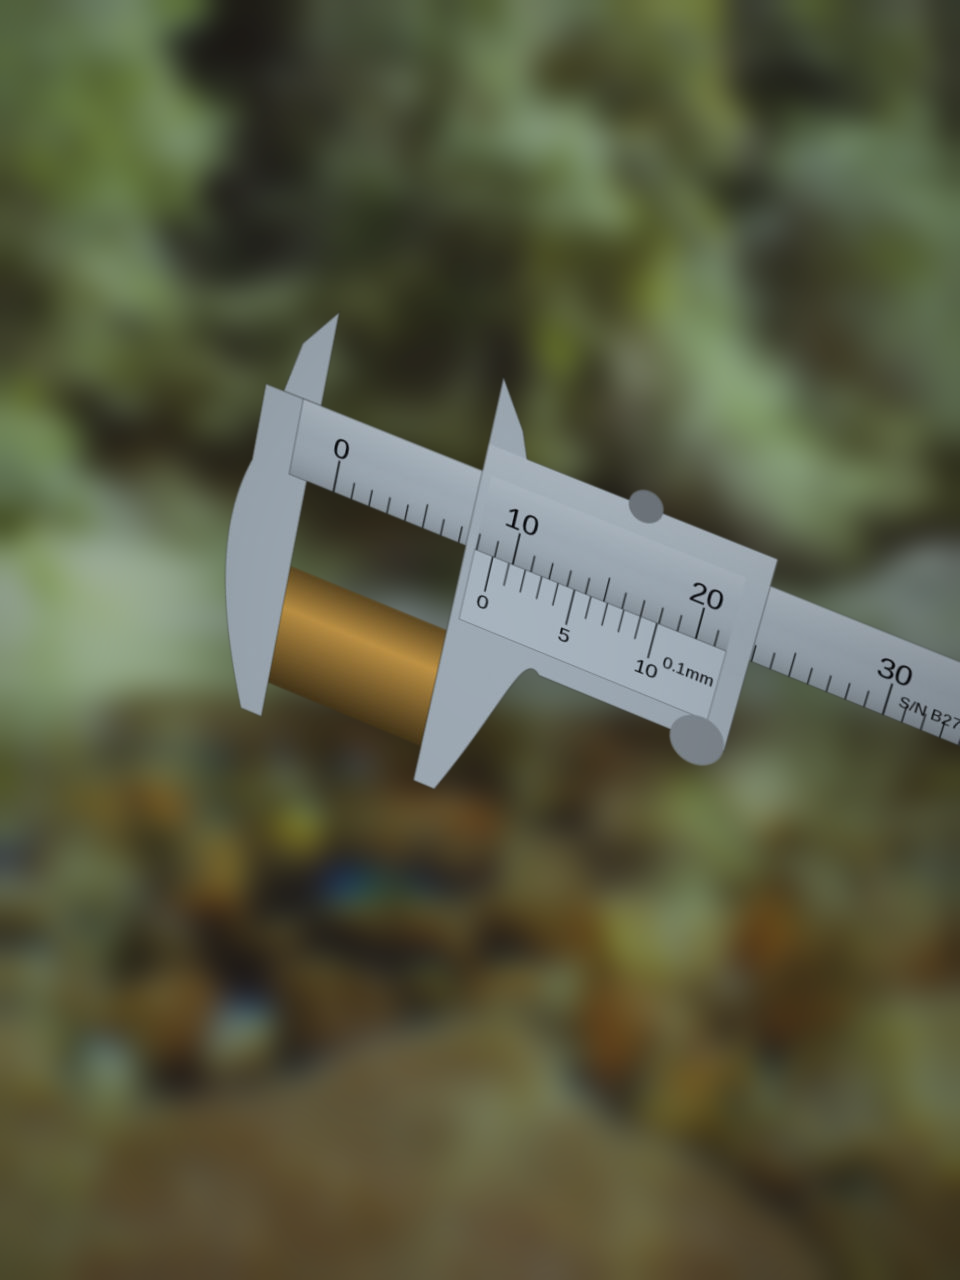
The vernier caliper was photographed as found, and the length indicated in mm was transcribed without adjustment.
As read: 8.9 mm
